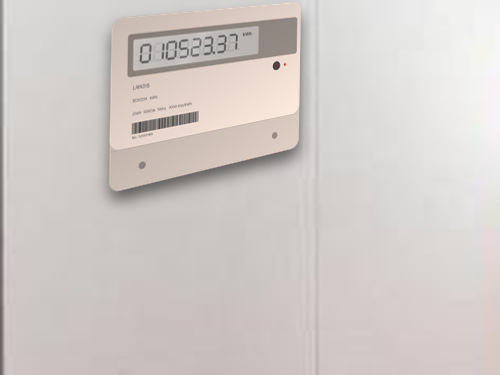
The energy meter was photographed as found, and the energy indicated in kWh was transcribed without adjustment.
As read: 10523.37 kWh
